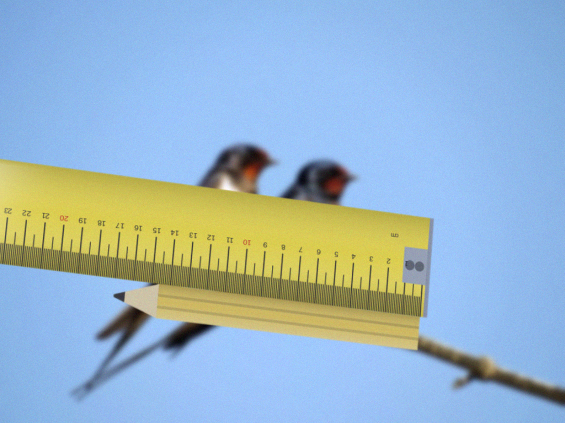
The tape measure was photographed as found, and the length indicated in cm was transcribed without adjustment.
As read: 17 cm
